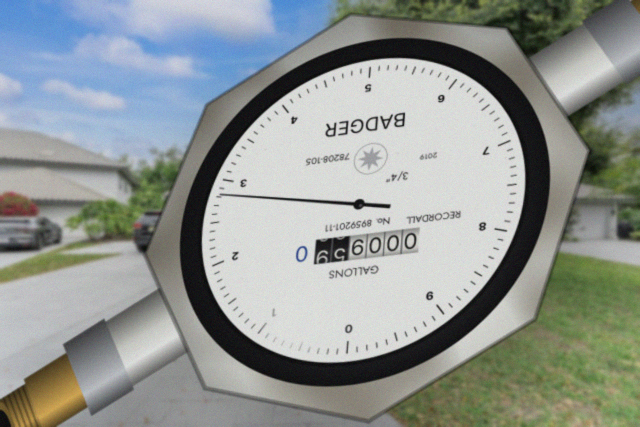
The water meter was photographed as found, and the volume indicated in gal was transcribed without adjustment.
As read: 9592.8 gal
